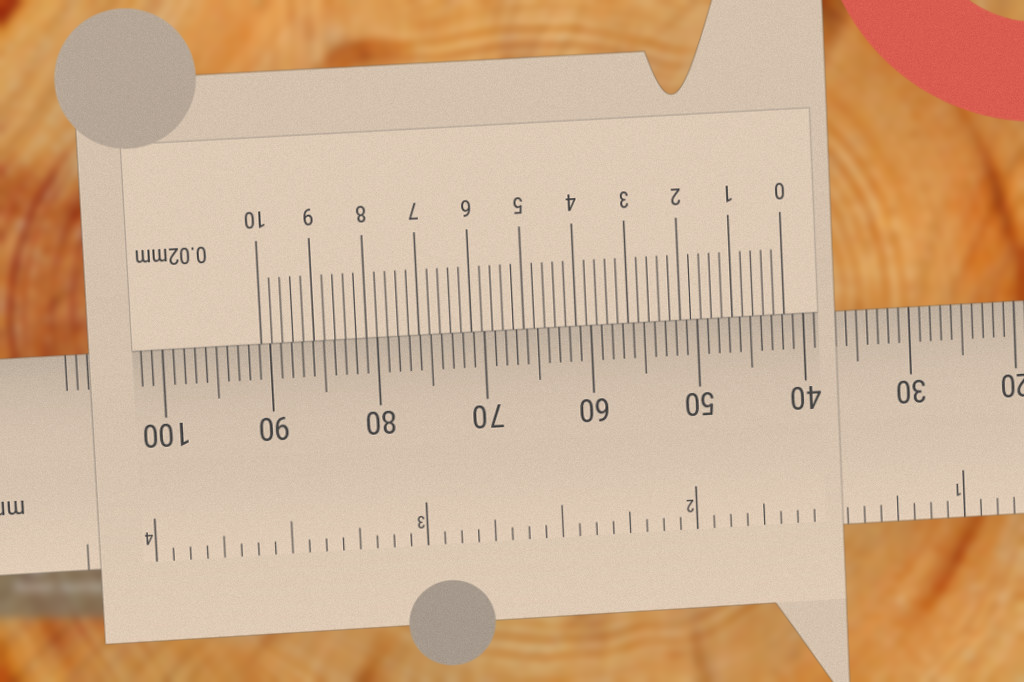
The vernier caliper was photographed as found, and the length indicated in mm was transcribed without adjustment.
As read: 41.8 mm
